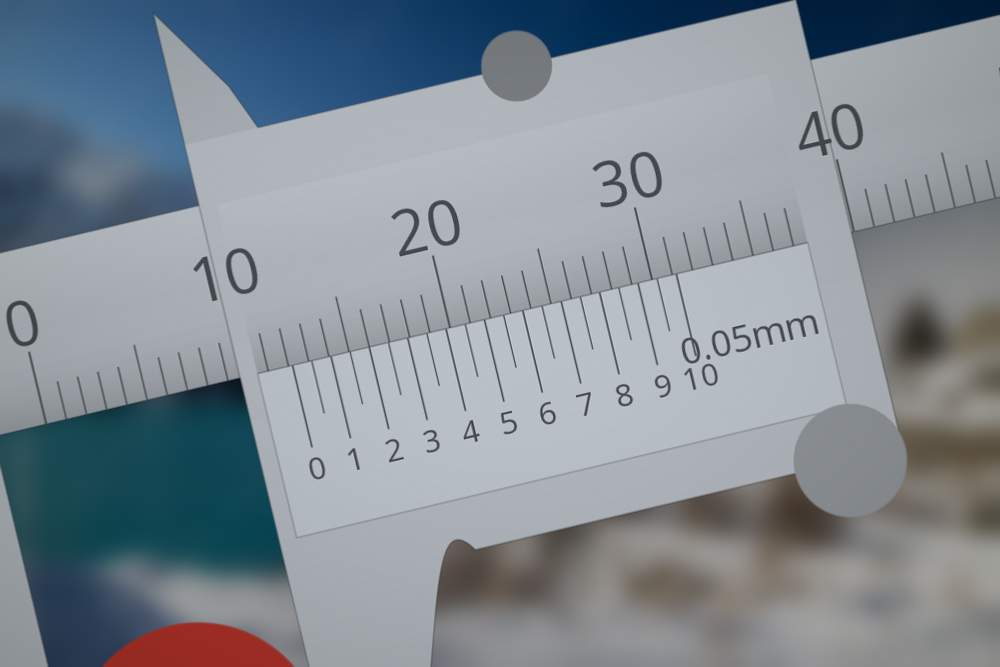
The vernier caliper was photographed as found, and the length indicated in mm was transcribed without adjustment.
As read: 12.2 mm
